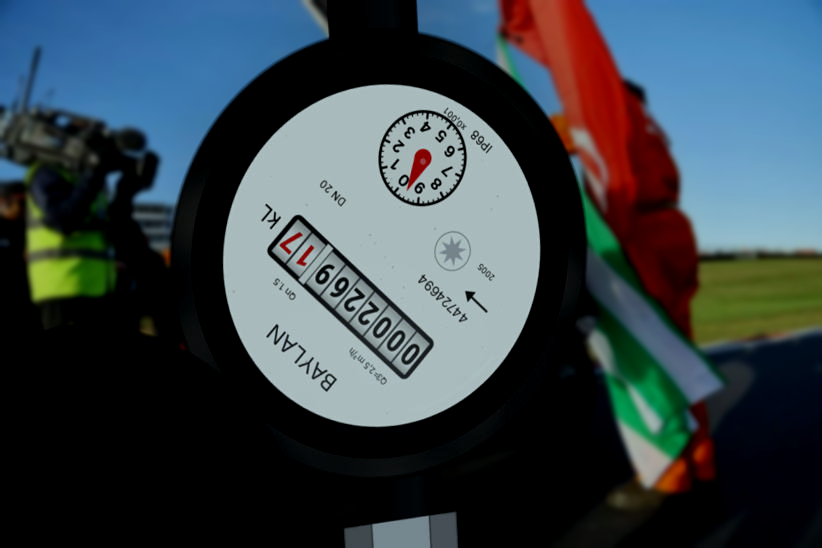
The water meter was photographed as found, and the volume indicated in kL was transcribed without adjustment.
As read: 2269.169 kL
